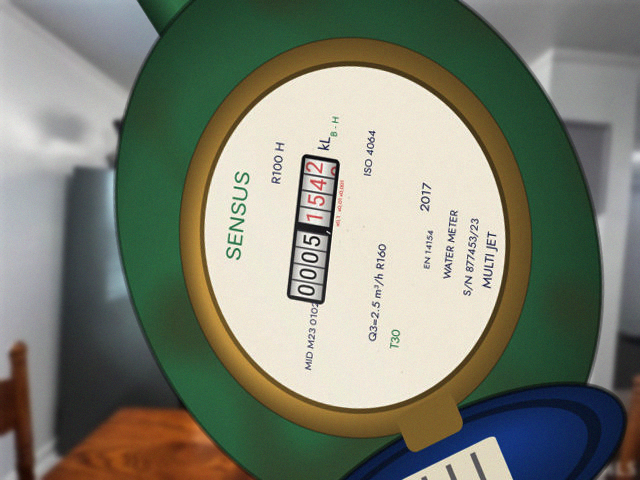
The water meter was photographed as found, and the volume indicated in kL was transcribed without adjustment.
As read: 5.1542 kL
